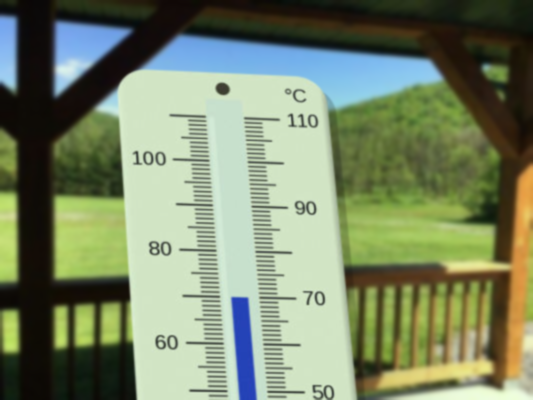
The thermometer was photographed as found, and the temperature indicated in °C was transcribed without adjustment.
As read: 70 °C
